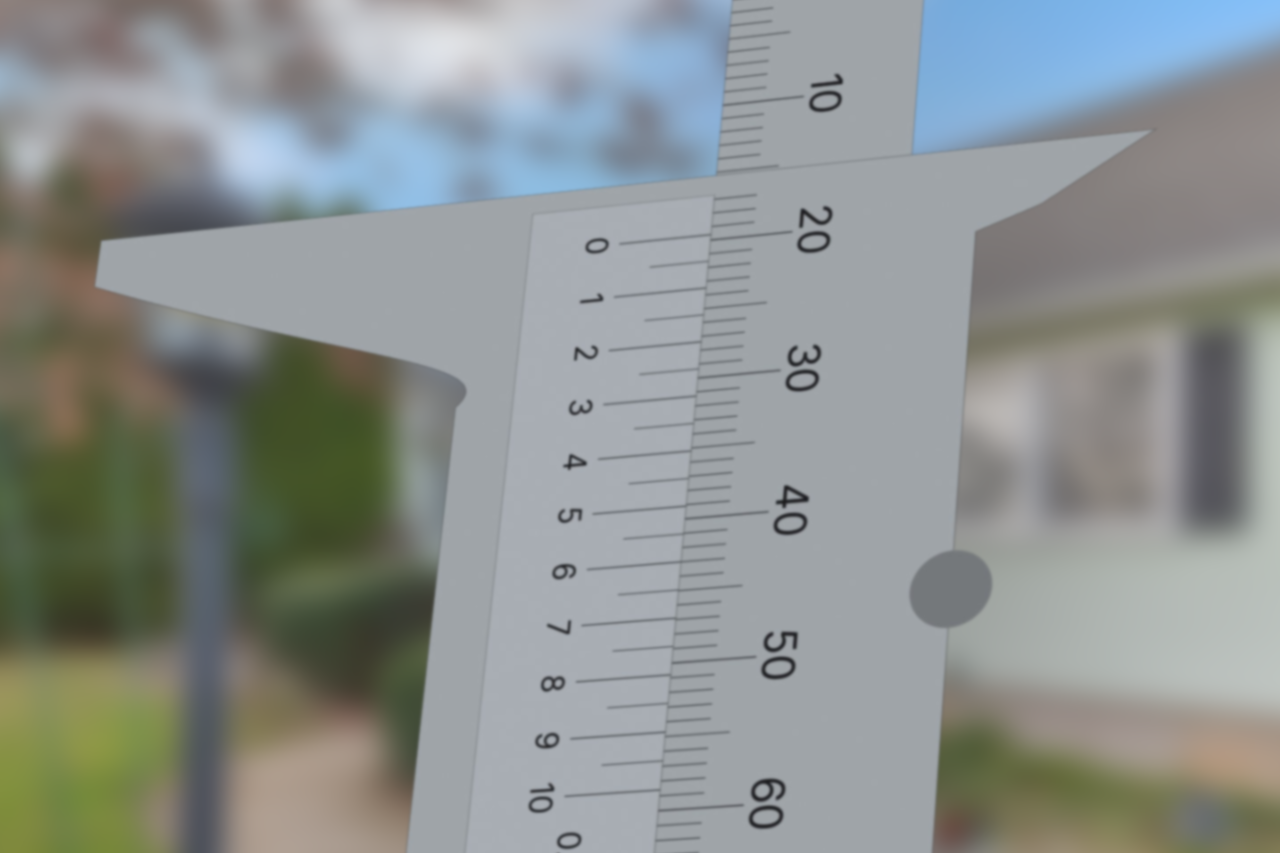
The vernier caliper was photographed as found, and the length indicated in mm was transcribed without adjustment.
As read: 19.6 mm
